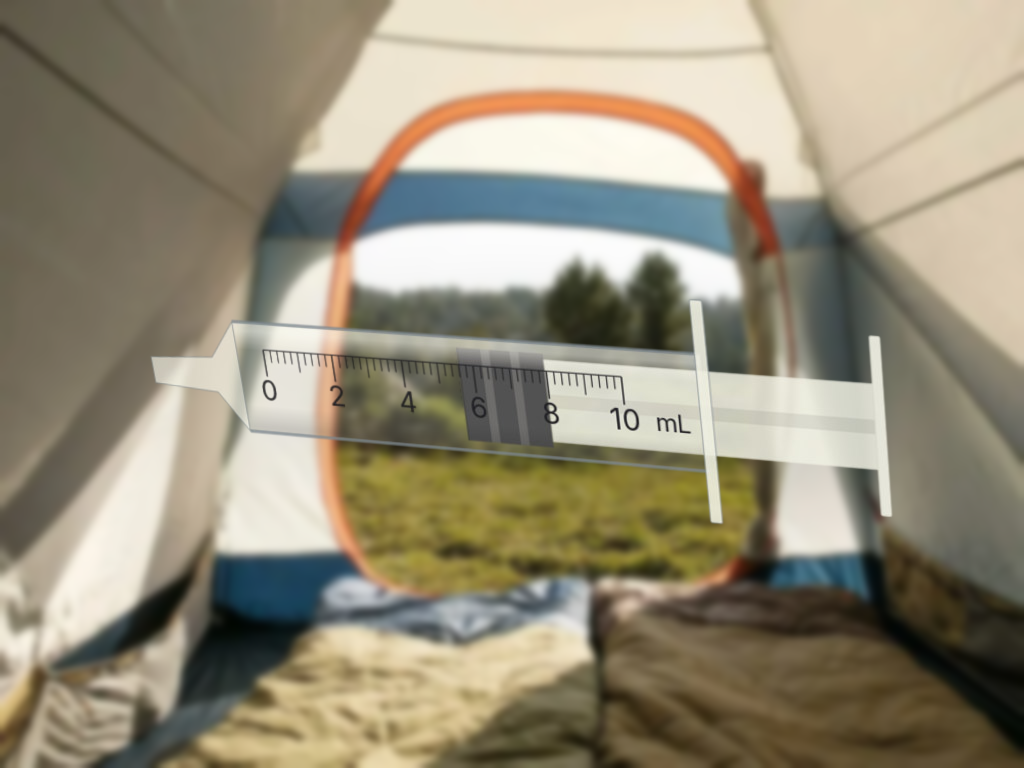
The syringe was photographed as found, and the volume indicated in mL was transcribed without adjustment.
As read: 5.6 mL
